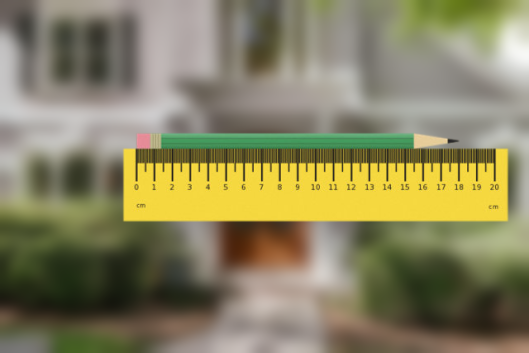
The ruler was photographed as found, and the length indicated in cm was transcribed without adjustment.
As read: 18 cm
